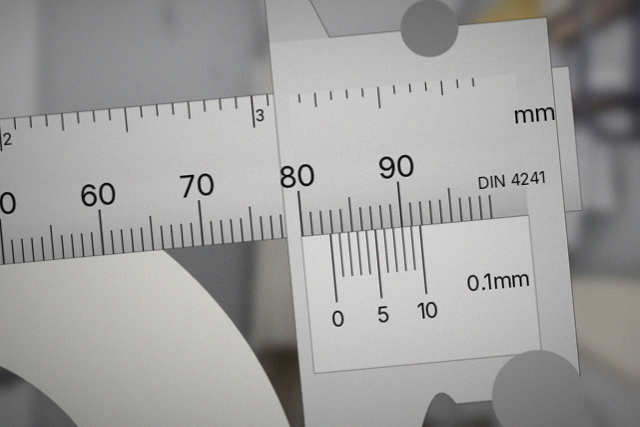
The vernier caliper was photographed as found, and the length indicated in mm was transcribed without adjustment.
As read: 82.8 mm
